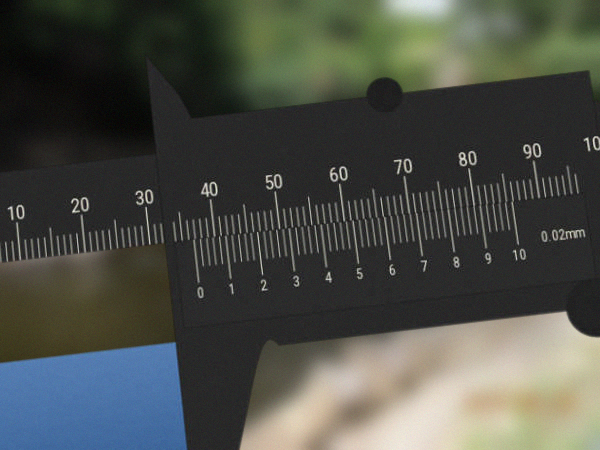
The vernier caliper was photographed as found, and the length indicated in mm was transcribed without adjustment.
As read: 36.8 mm
